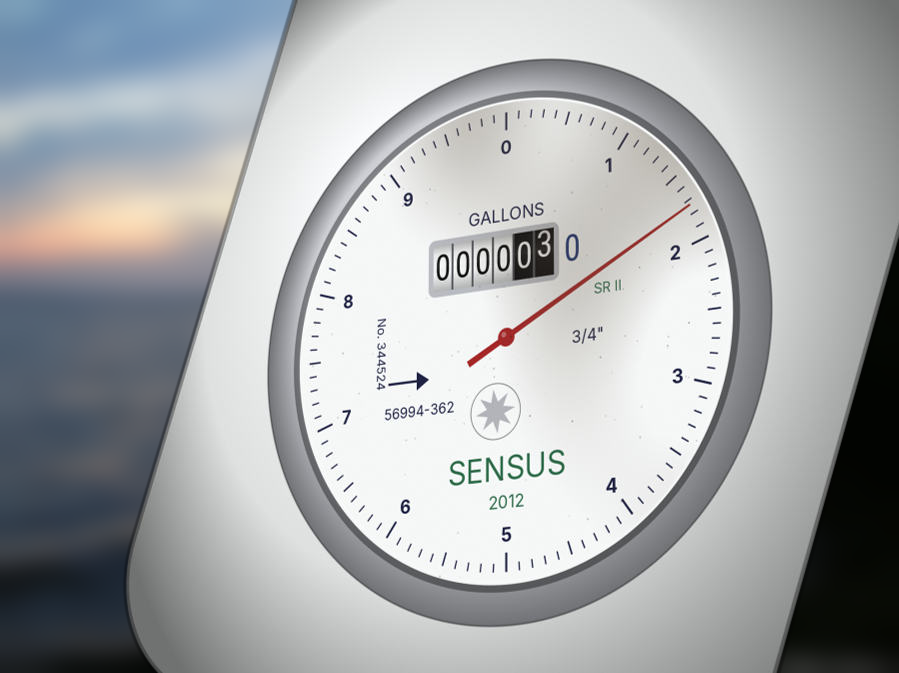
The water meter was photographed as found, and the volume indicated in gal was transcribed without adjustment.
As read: 31.7 gal
